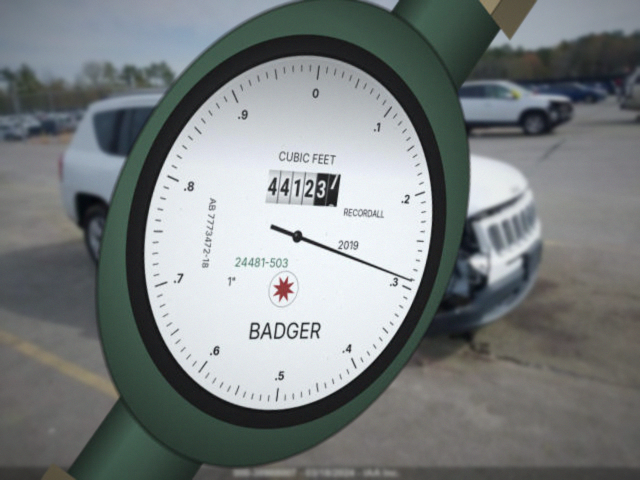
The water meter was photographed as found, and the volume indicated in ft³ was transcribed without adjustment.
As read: 441237.29 ft³
